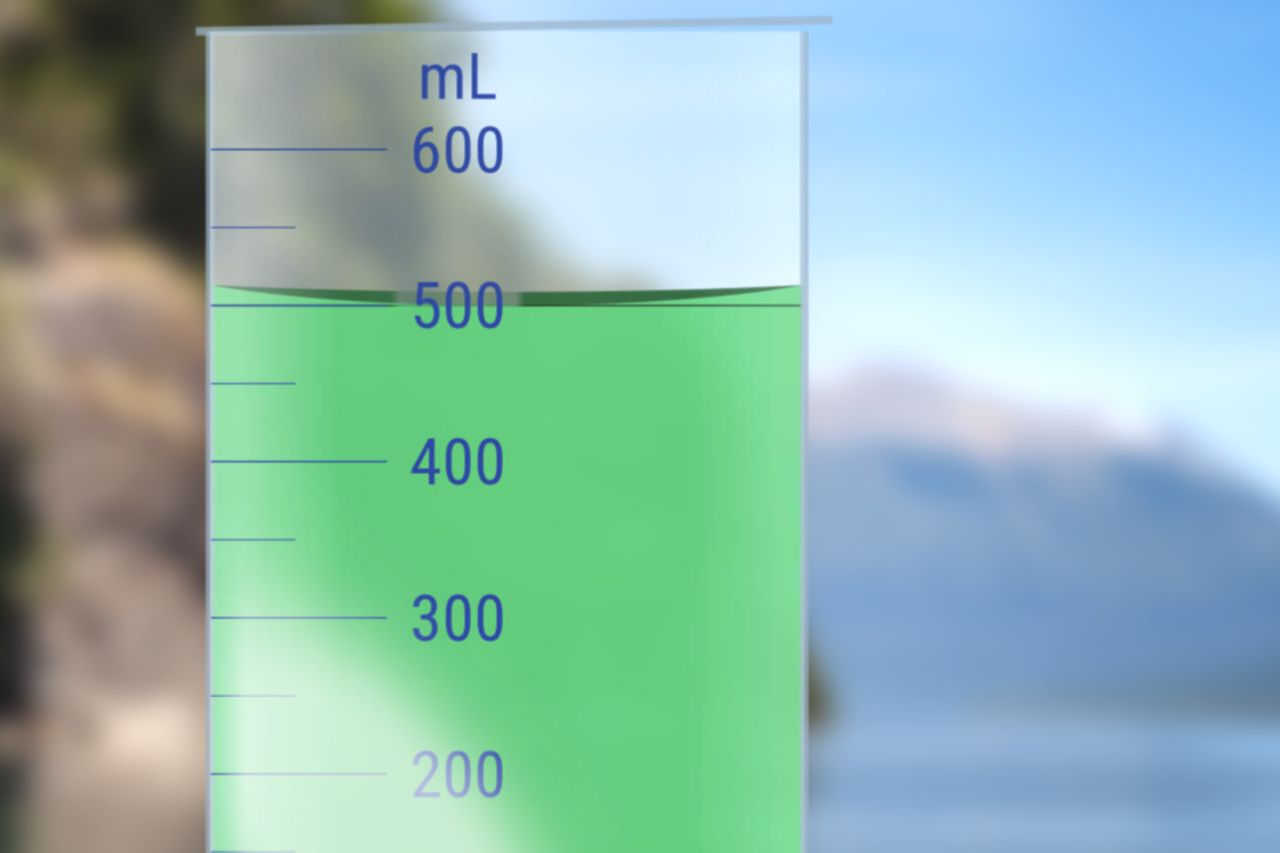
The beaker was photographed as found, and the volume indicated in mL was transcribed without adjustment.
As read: 500 mL
